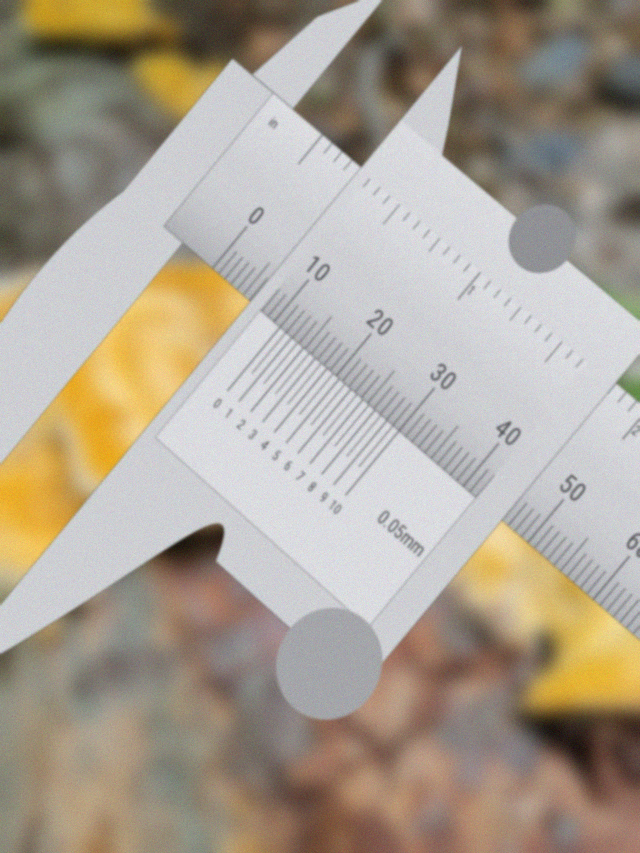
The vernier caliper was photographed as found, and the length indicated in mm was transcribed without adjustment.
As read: 11.0 mm
